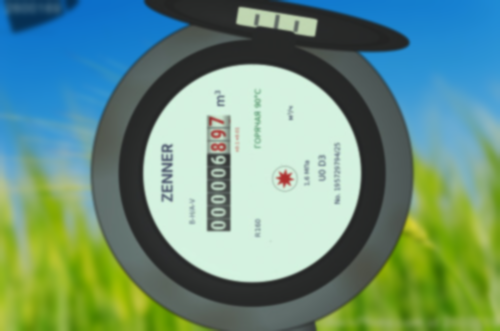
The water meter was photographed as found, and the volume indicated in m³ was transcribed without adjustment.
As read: 6.897 m³
